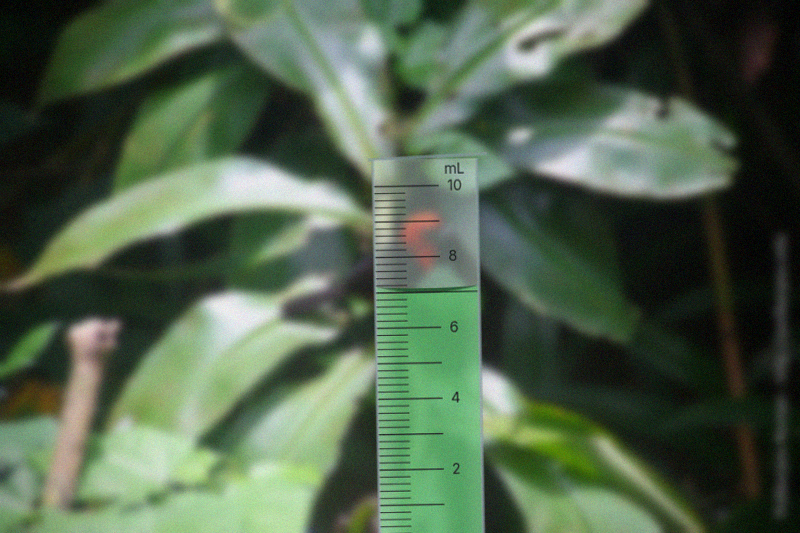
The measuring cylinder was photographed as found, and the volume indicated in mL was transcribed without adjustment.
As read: 7 mL
